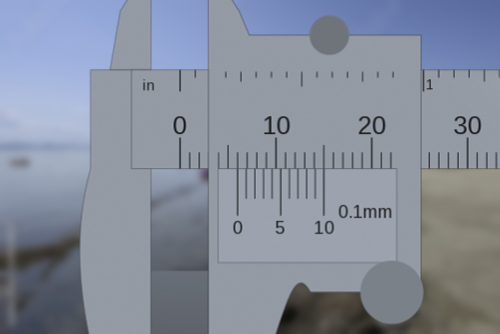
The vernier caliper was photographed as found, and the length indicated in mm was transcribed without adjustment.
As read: 6.0 mm
